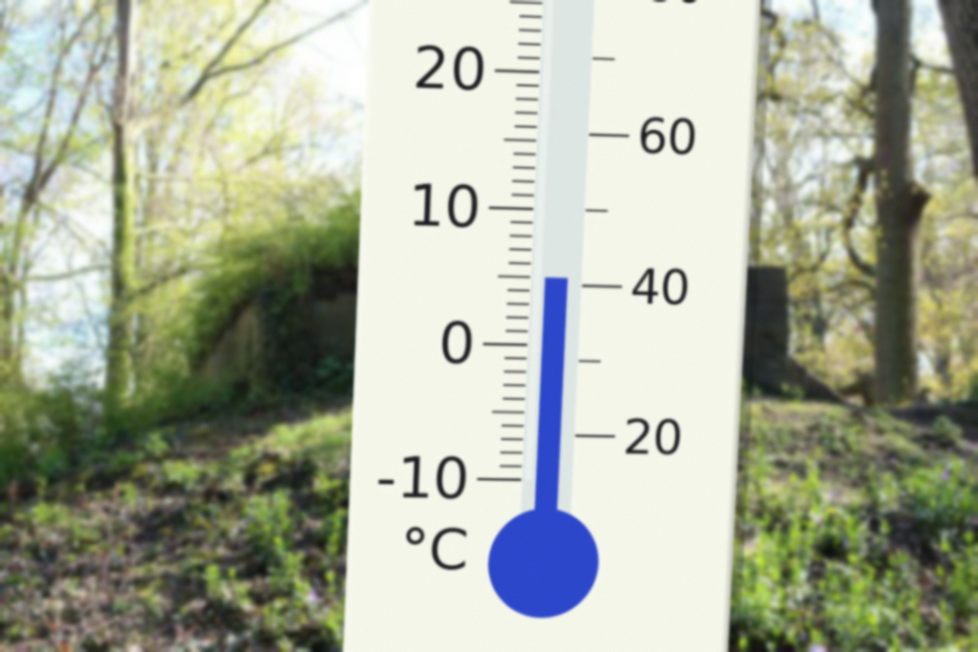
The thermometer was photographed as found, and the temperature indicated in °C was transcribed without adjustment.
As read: 5 °C
